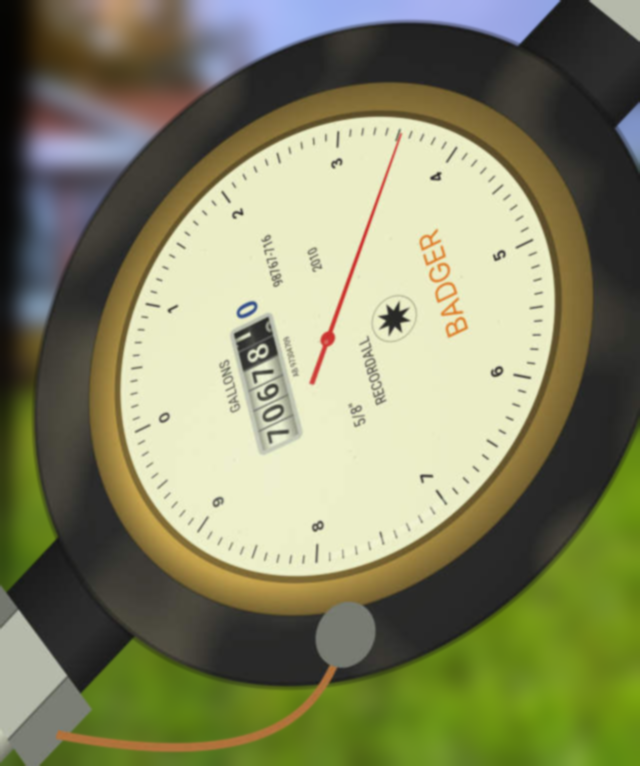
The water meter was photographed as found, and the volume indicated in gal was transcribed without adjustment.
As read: 7067813.5 gal
